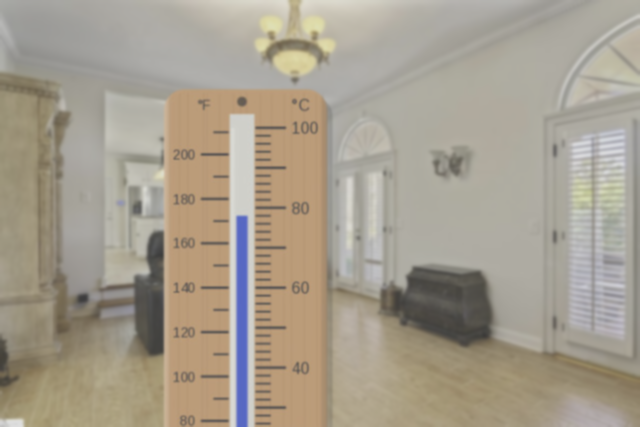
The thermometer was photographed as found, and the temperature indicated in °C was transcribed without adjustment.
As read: 78 °C
